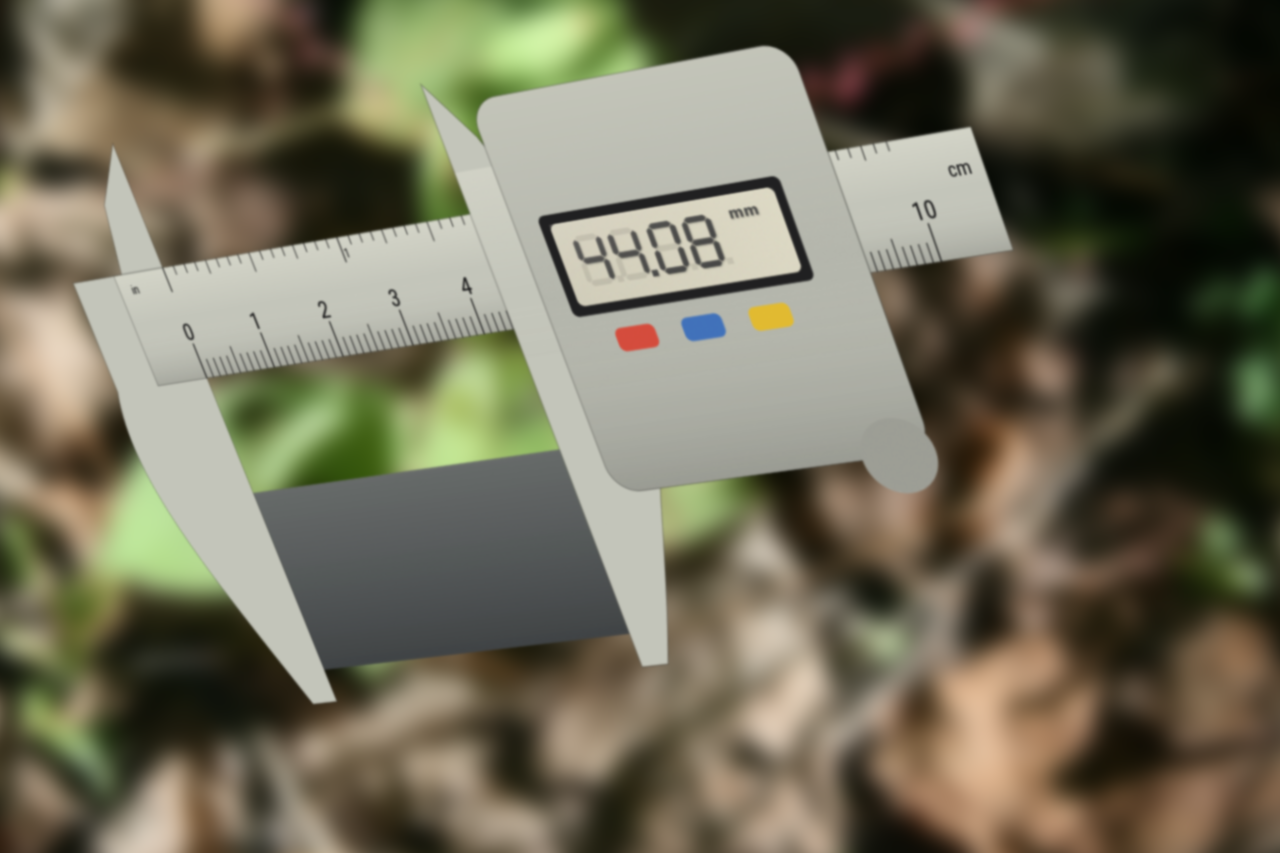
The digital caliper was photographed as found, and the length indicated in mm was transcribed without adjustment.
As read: 44.08 mm
